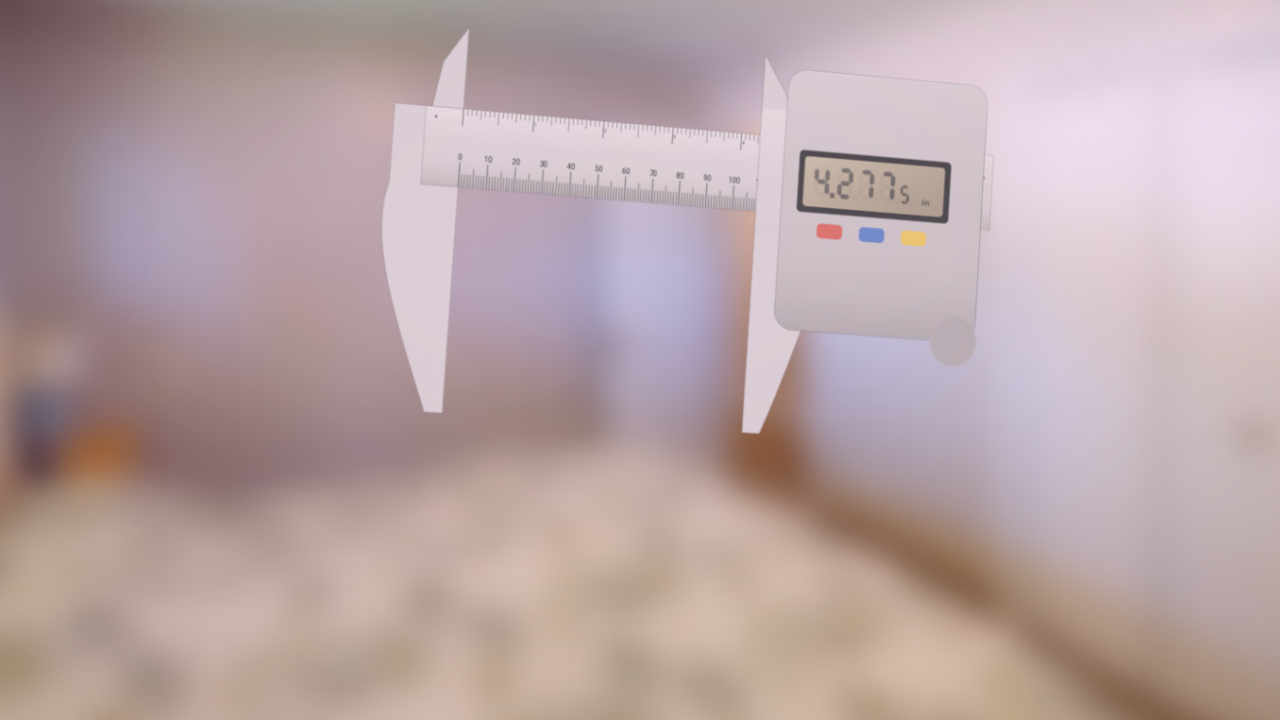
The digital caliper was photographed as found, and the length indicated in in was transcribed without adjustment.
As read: 4.2775 in
